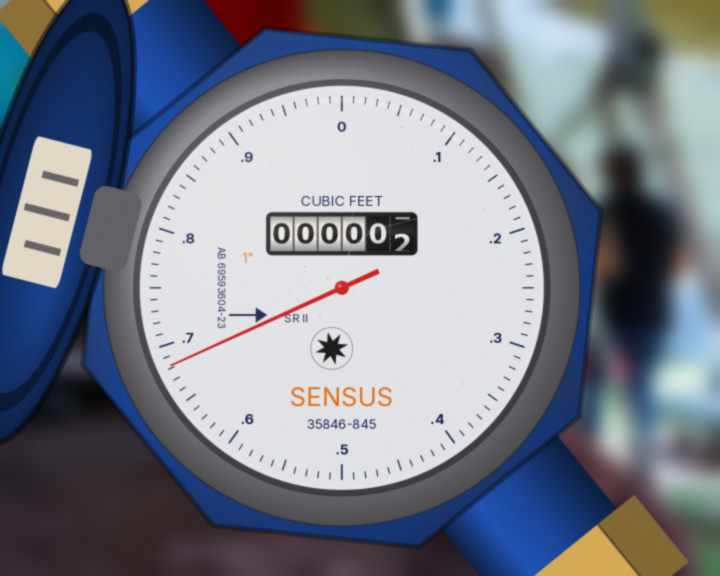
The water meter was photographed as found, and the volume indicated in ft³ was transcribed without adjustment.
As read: 1.68 ft³
